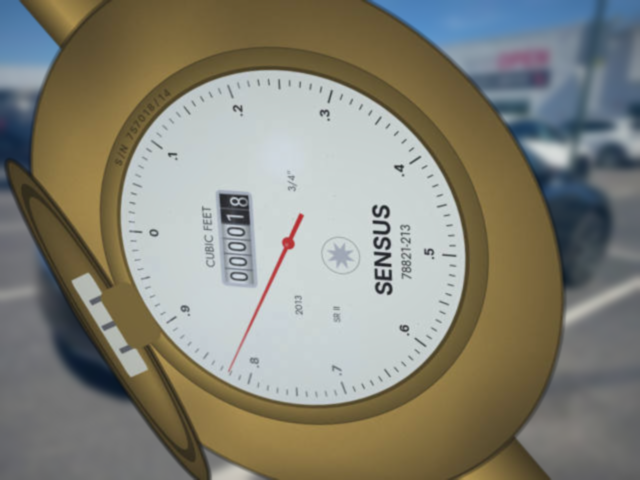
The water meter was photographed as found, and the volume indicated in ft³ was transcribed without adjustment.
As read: 17.82 ft³
